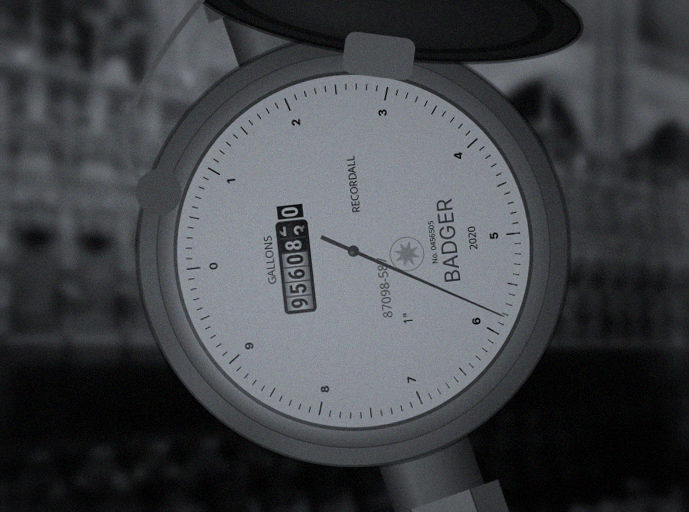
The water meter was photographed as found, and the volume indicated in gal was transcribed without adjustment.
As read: 9560825.8 gal
